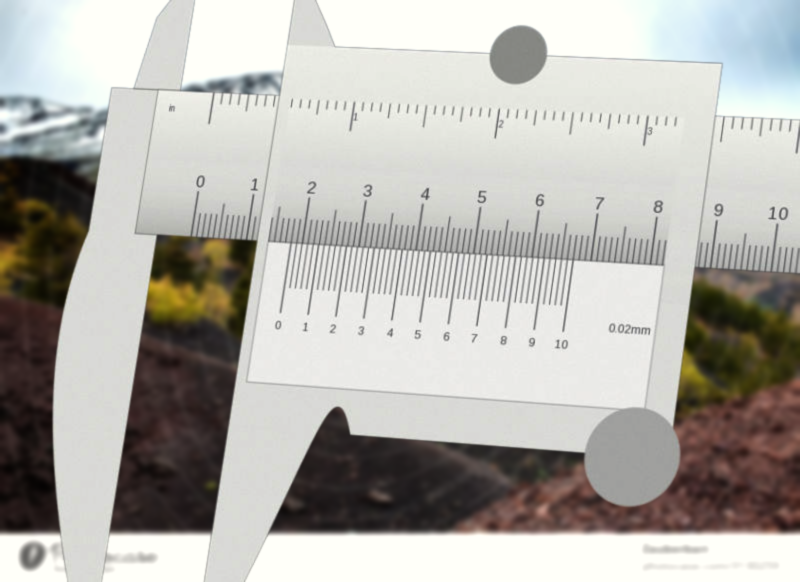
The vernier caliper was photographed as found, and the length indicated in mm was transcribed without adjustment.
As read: 18.0 mm
